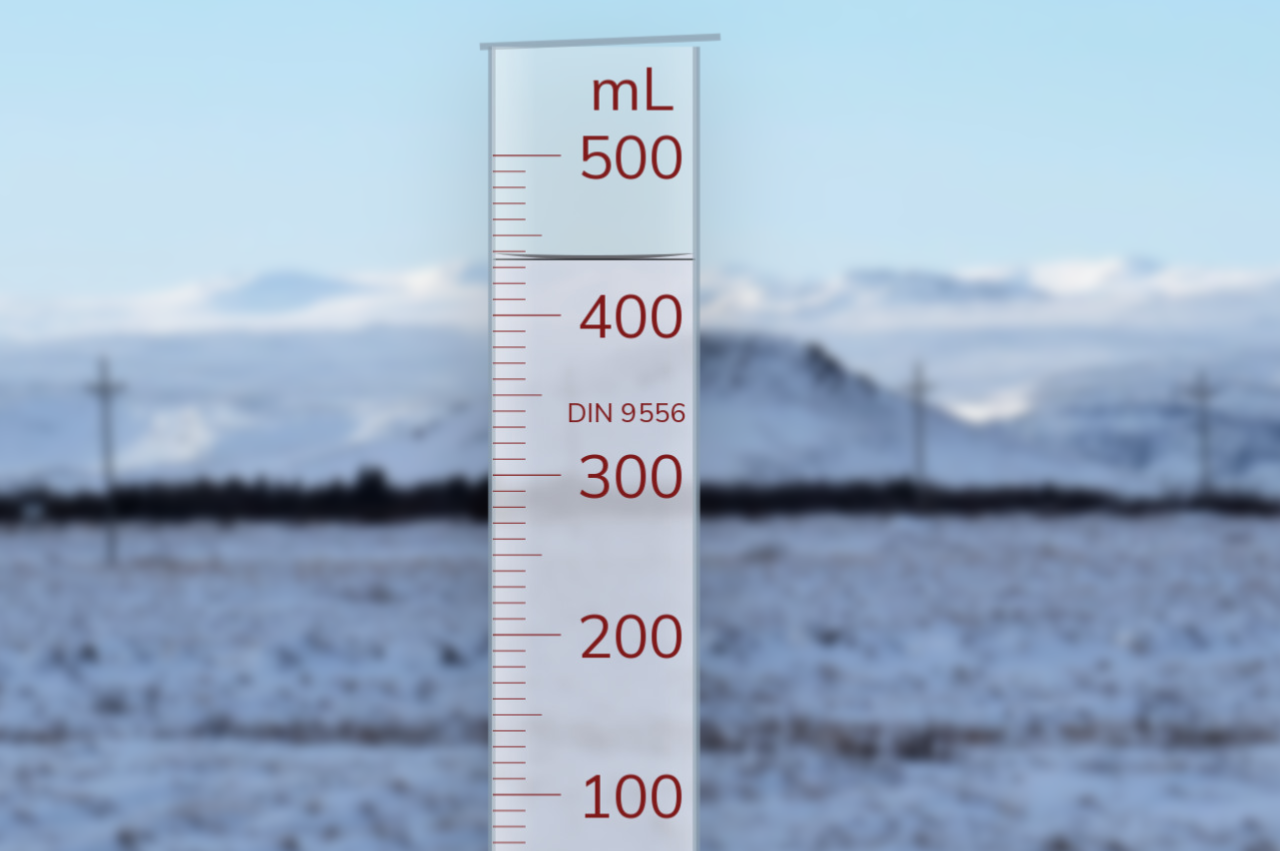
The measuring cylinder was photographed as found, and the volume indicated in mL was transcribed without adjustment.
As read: 435 mL
